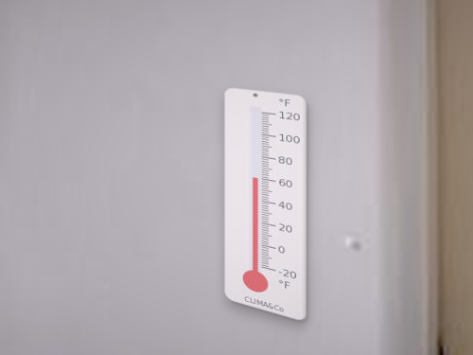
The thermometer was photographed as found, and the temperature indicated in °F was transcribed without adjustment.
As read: 60 °F
